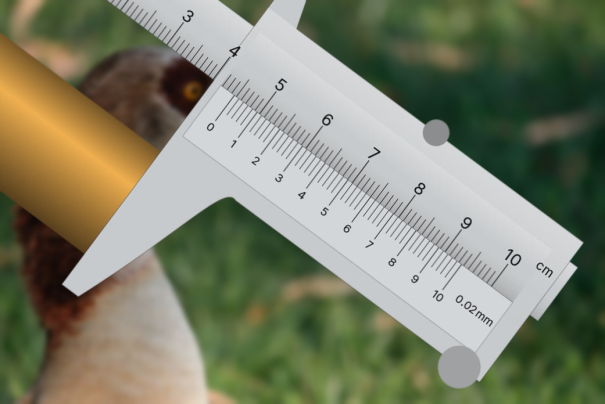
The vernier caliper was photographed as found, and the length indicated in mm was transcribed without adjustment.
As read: 44.6 mm
